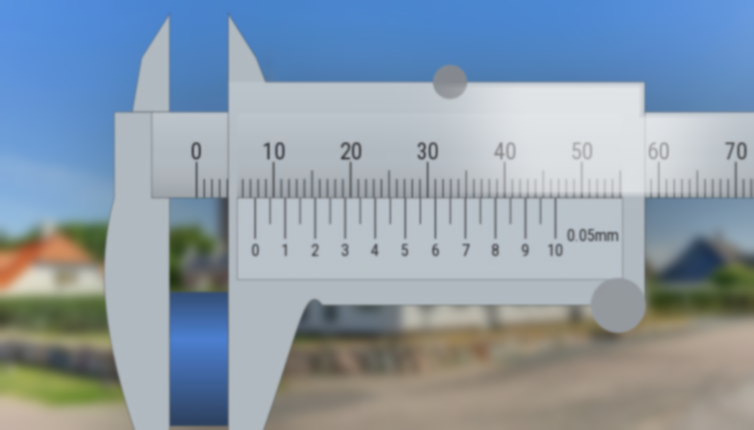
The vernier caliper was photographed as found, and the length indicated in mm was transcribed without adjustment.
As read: 7.6 mm
